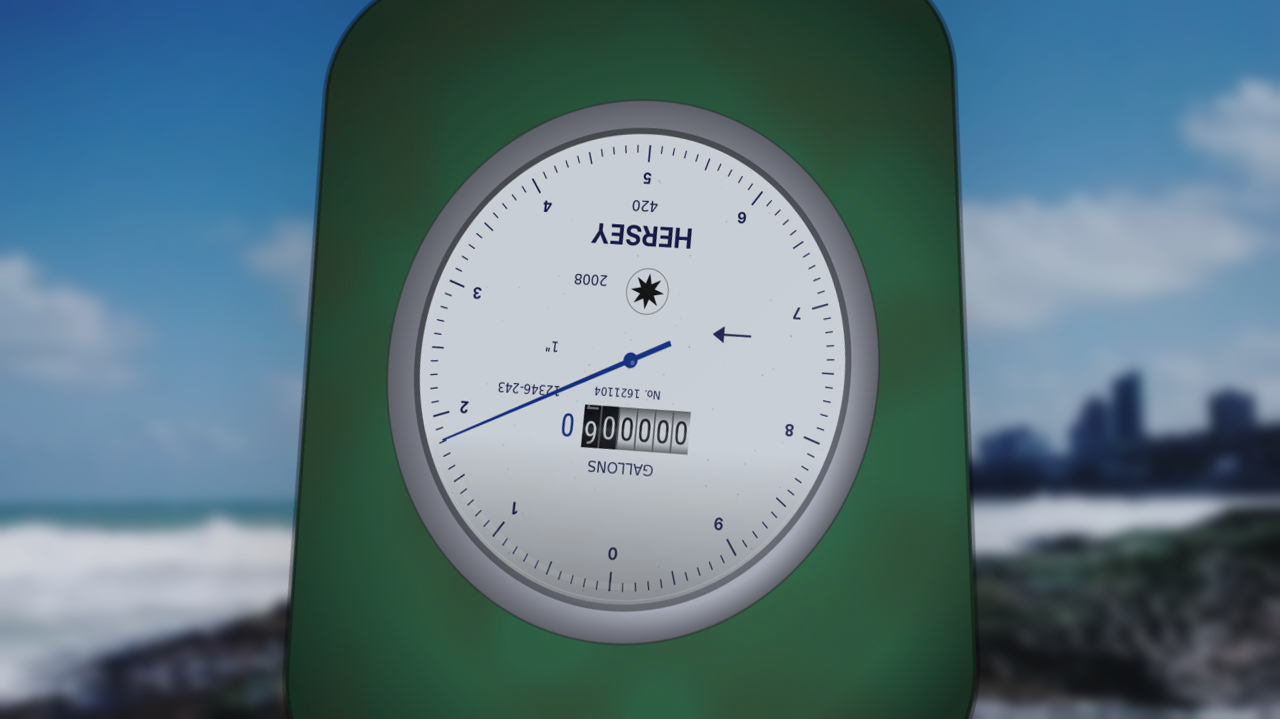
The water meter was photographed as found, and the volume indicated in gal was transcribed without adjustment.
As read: 61.8 gal
